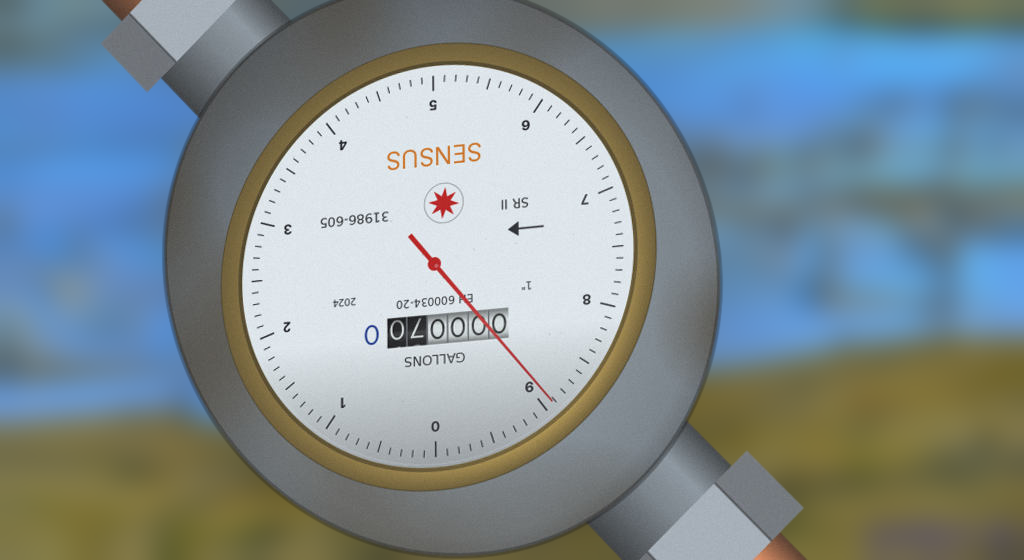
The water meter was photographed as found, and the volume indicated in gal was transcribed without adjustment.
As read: 698.9 gal
